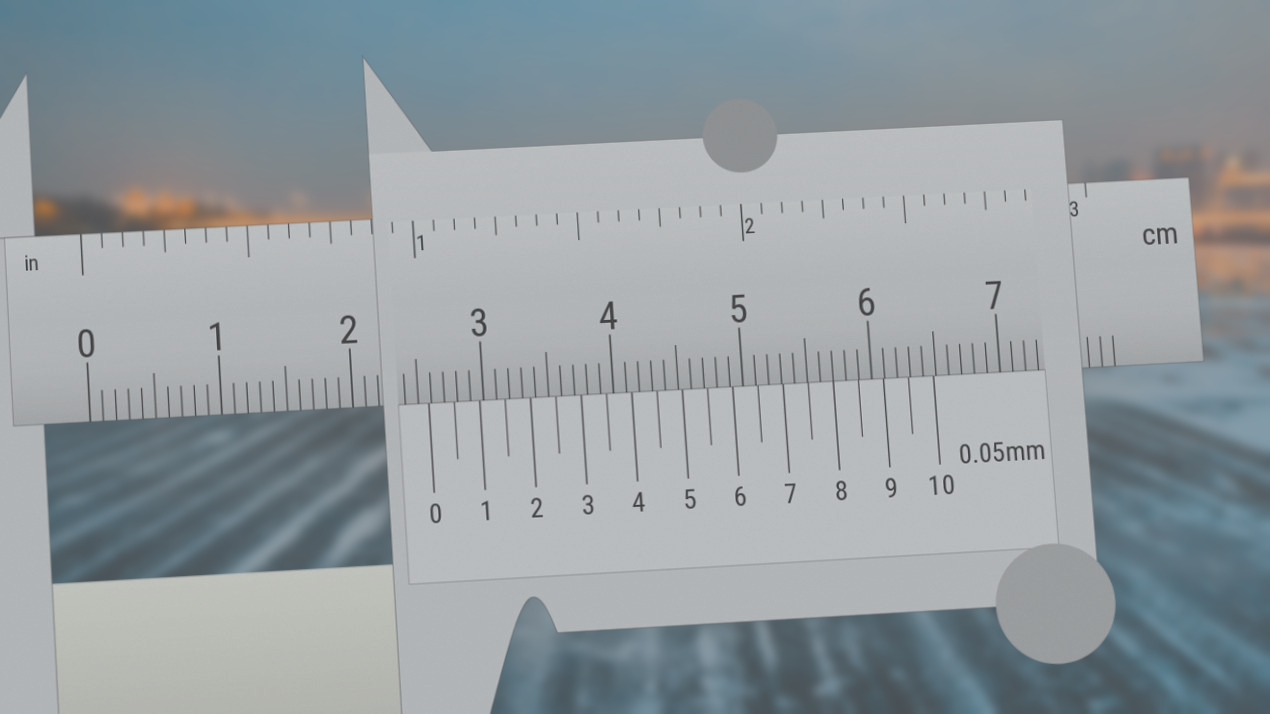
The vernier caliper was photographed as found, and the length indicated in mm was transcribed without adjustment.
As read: 25.8 mm
